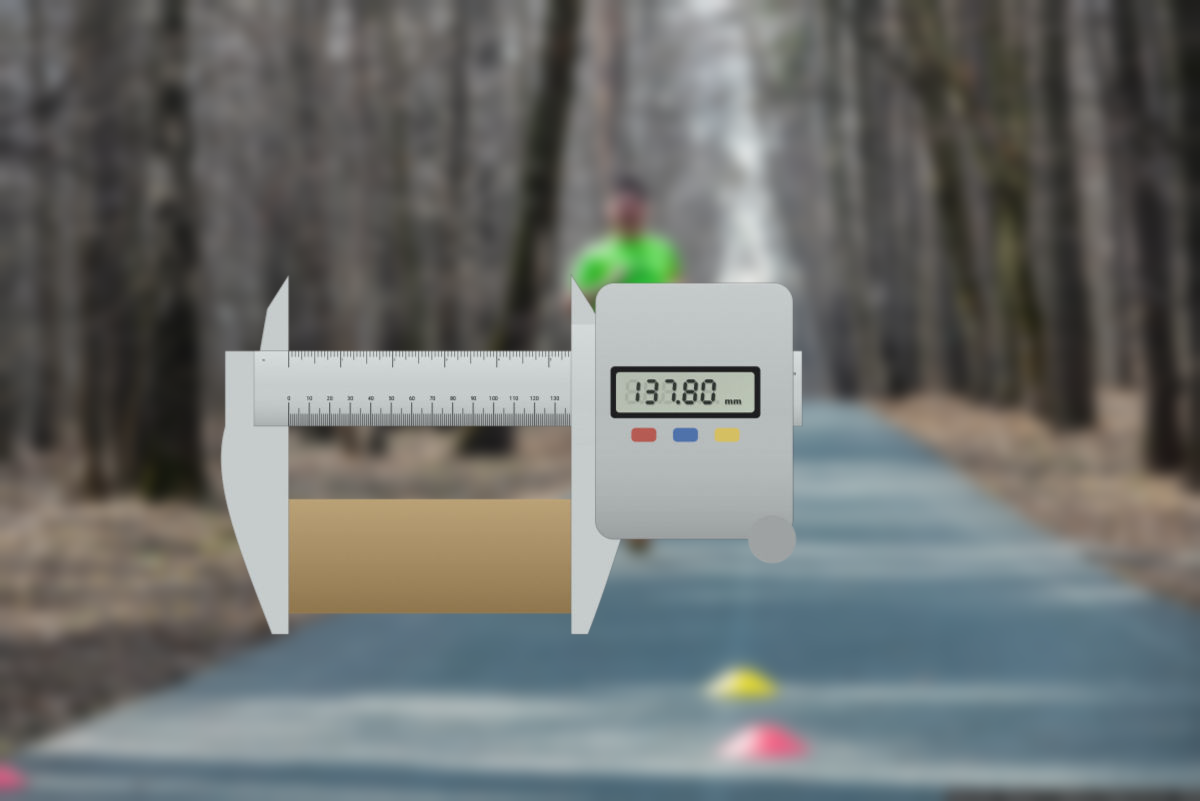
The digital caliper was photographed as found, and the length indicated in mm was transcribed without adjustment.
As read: 137.80 mm
